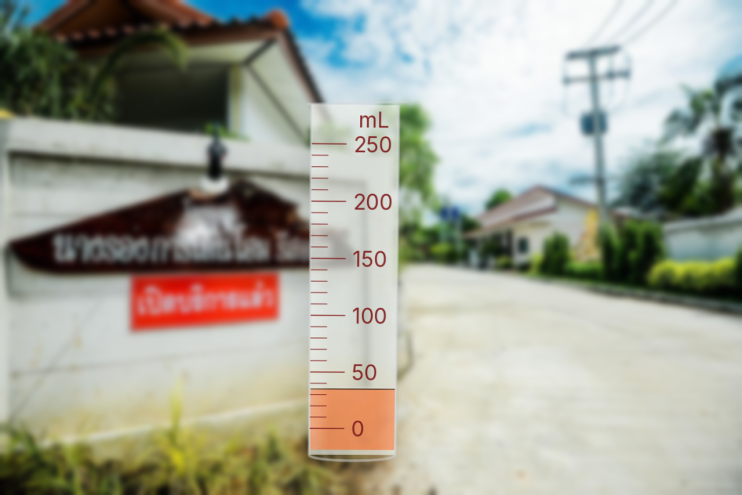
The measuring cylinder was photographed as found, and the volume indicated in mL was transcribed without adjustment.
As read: 35 mL
